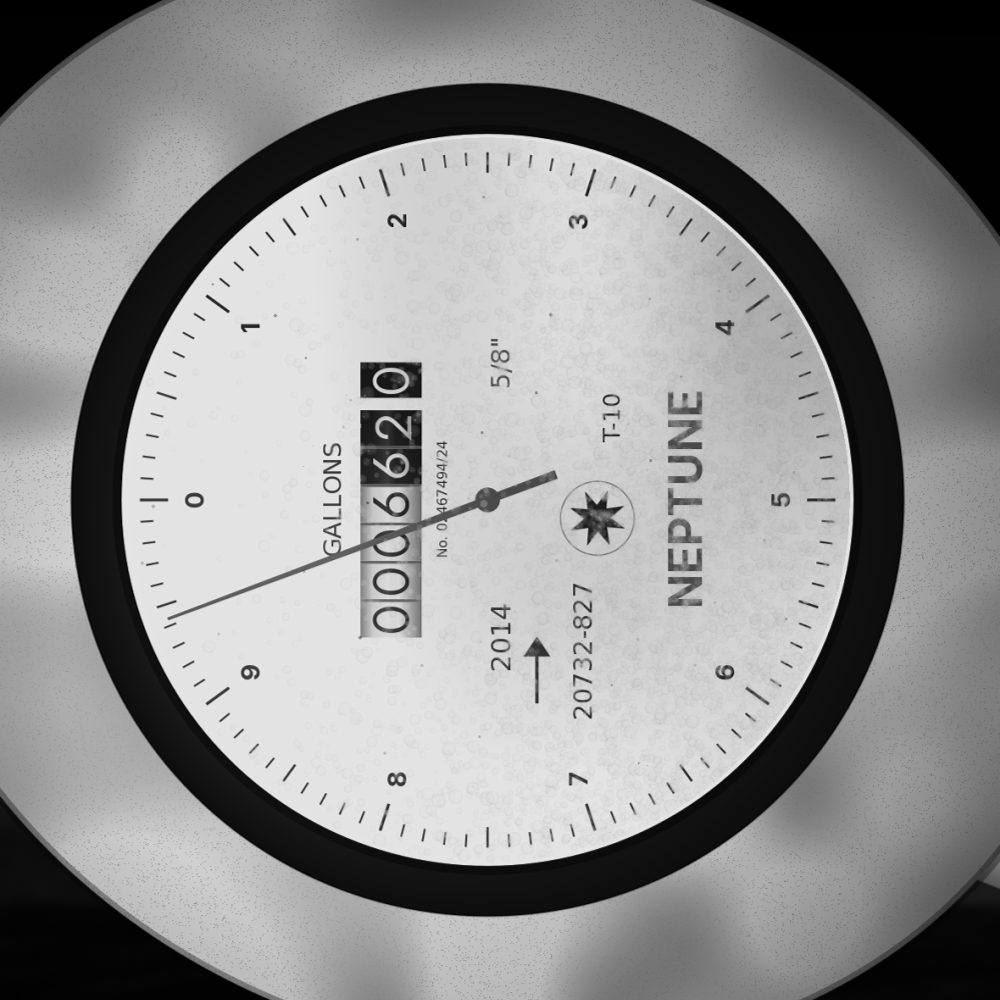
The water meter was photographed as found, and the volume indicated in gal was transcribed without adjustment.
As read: 6619.4 gal
